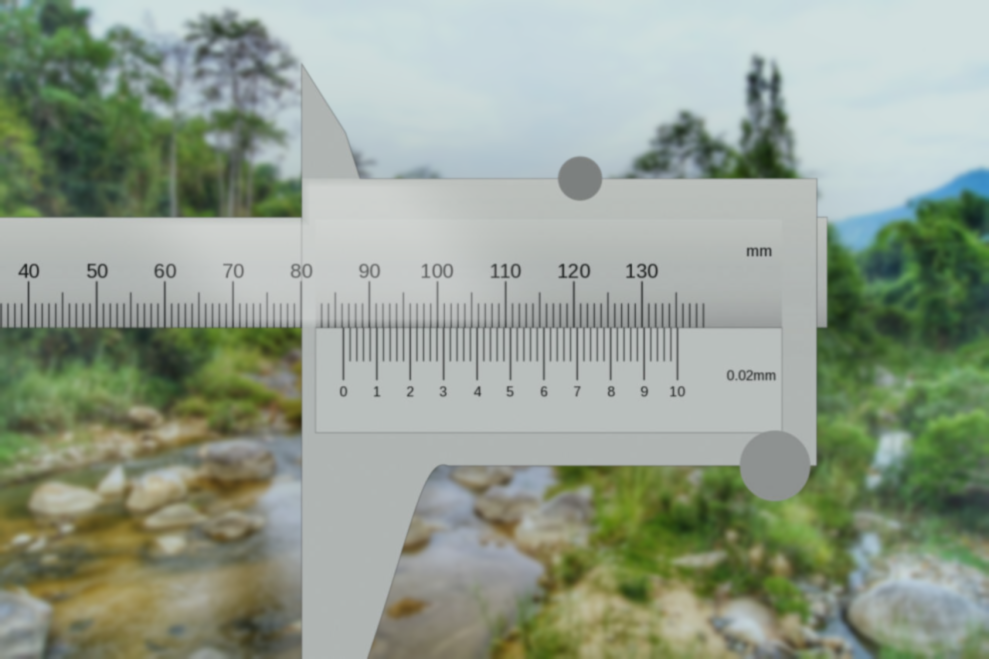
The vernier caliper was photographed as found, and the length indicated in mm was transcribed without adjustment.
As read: 86.2 mm
